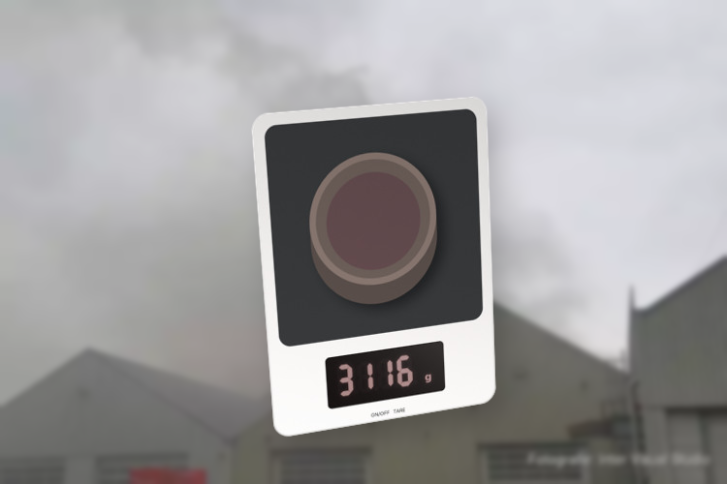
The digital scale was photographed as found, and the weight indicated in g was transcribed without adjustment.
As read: 3116 g
